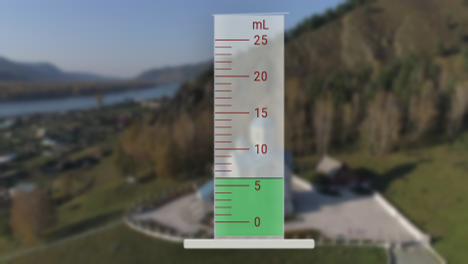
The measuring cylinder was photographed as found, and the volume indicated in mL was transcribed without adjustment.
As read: 6 mL
